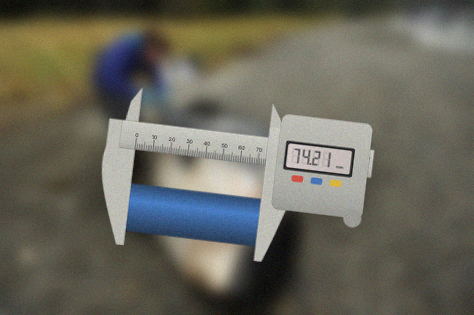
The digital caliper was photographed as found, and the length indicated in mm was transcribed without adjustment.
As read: 74.21 mm
